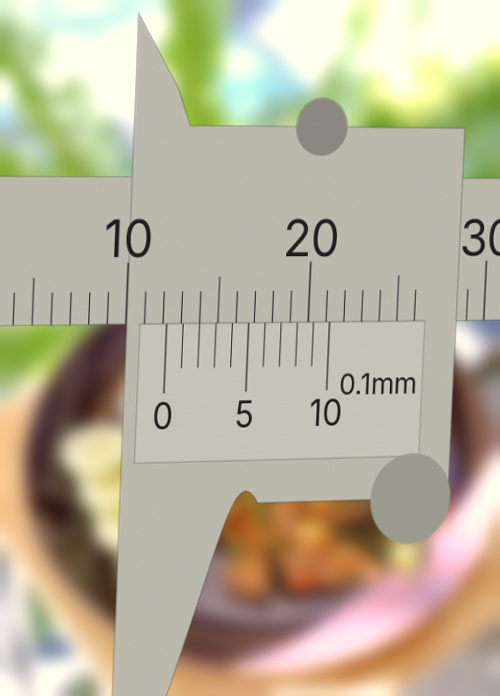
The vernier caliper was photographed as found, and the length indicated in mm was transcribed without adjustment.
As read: 12.2 mm
